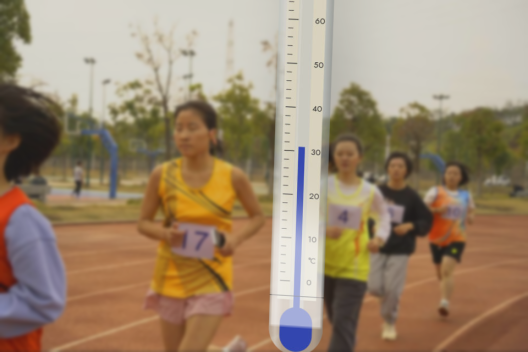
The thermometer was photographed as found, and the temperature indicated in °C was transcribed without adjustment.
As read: 31 °C
